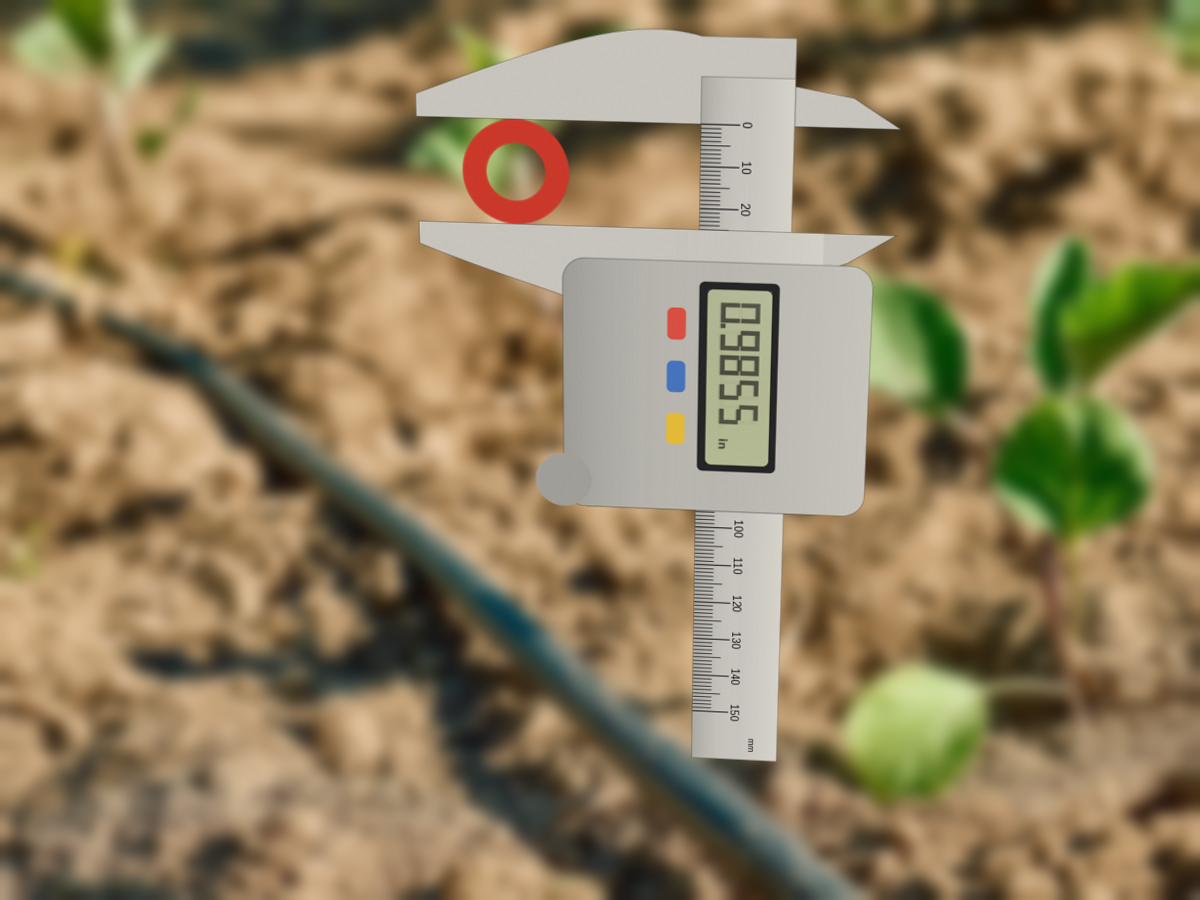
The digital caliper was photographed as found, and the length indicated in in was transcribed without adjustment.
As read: 0.9855 in
